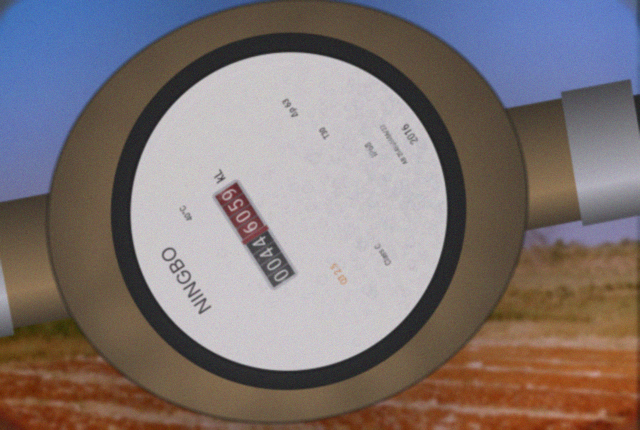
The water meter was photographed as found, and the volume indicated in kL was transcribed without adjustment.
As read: 44.6059 kL
